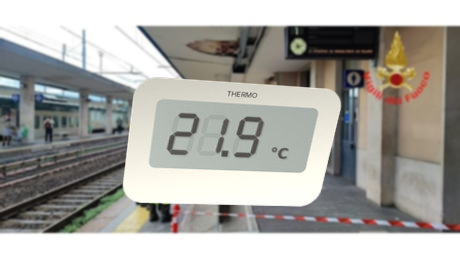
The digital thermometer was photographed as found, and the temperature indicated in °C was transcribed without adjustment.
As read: 21.9 °C
